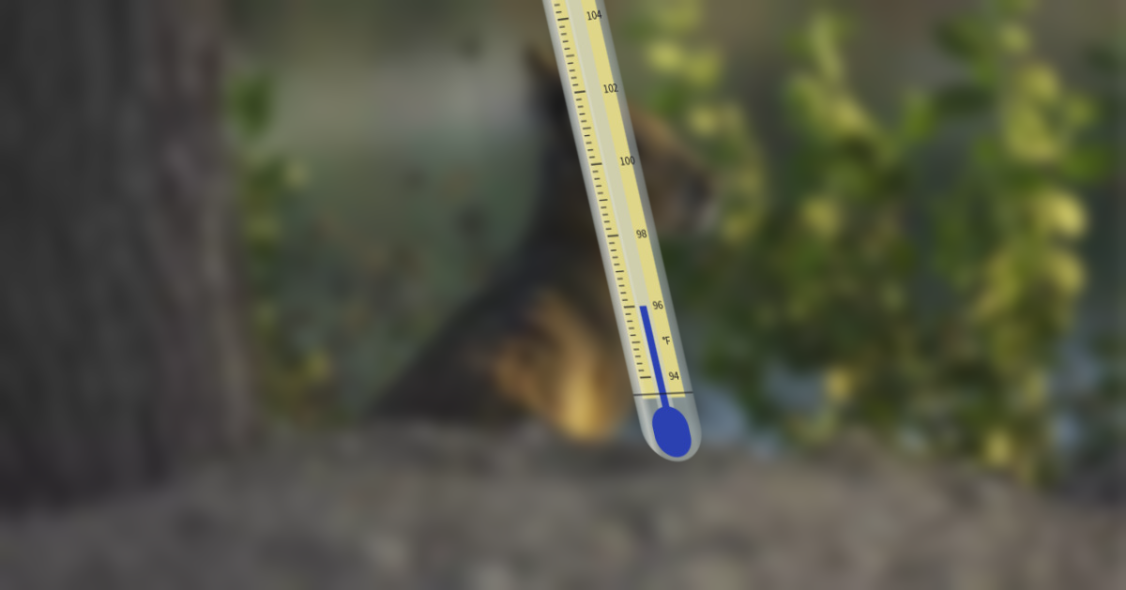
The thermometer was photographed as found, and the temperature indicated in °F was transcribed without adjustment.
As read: 96 °F
